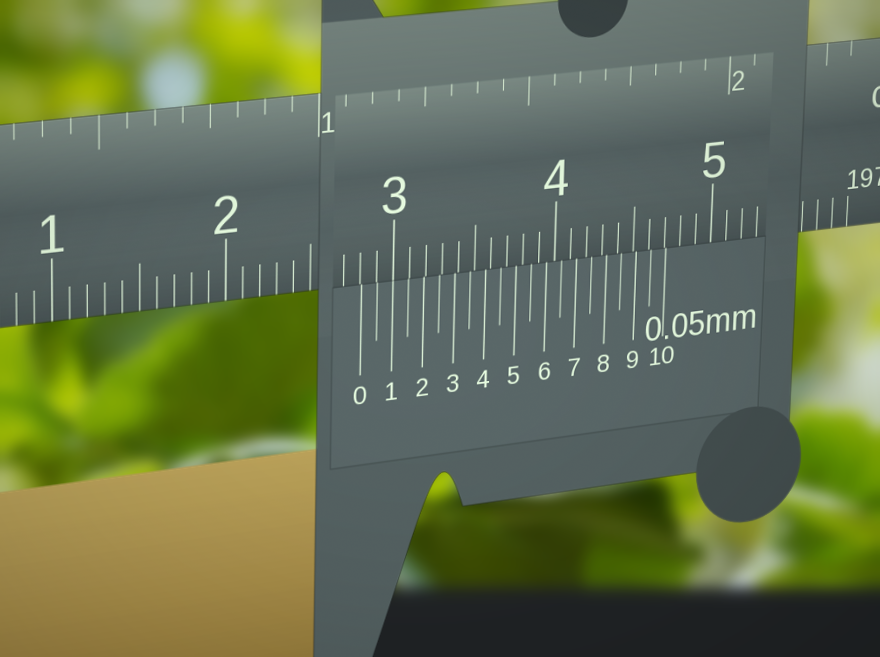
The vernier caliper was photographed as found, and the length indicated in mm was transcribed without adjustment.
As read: 28.1 mm
